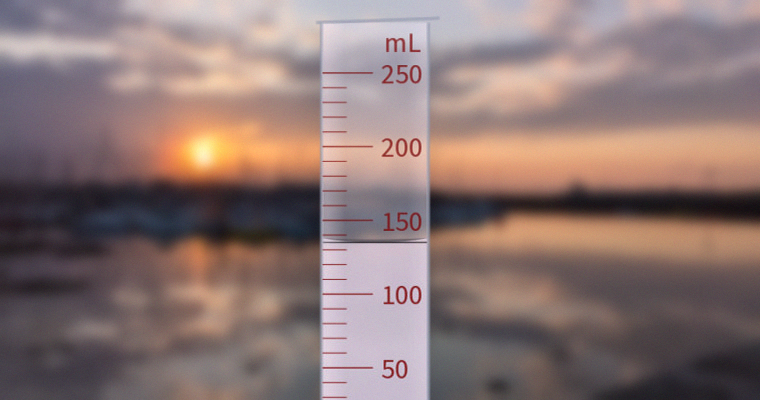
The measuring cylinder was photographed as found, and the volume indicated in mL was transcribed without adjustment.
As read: 135 mL
